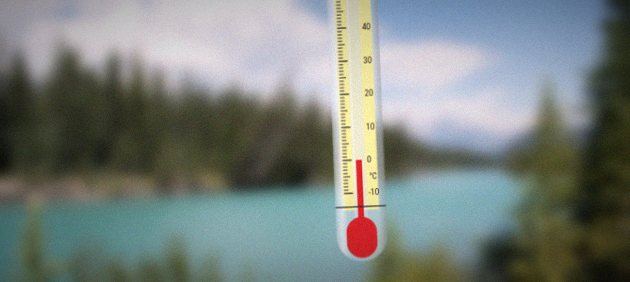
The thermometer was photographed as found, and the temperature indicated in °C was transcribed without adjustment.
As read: 0 °C
